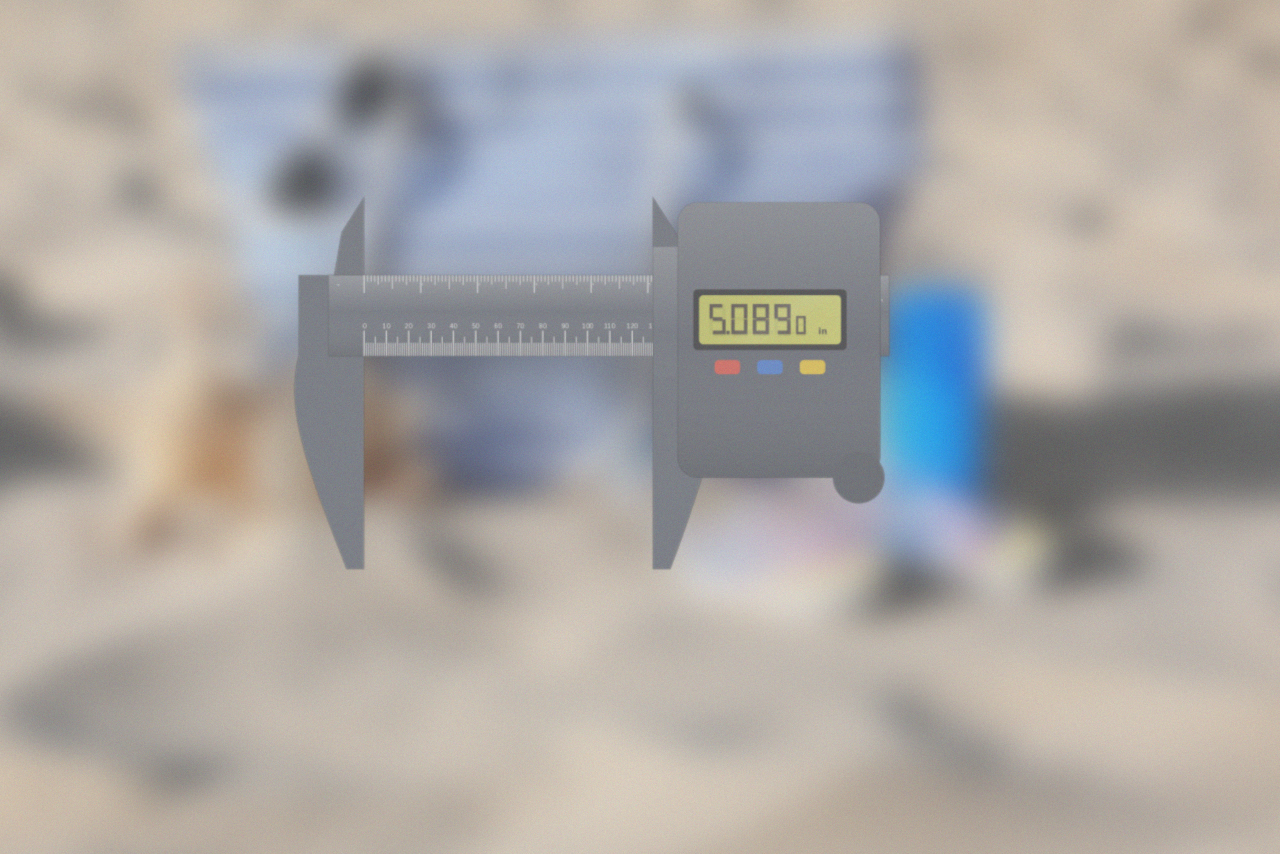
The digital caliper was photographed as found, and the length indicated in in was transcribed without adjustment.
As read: 5.0890 in
